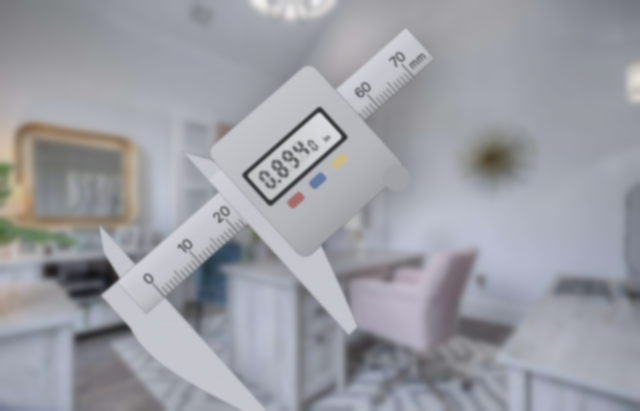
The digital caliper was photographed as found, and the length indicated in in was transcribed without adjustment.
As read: 0.8940 in
